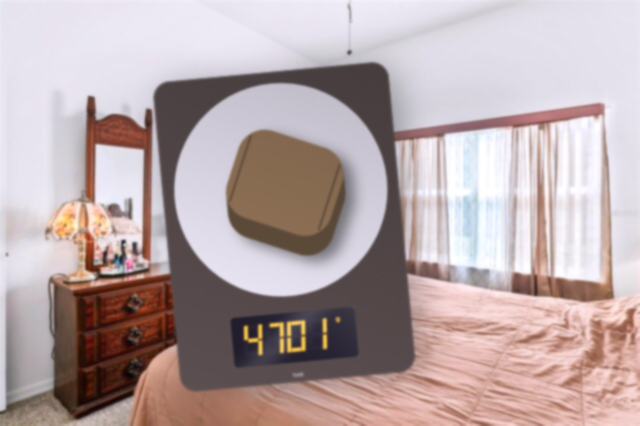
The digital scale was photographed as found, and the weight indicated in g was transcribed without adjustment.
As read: 4701 g
